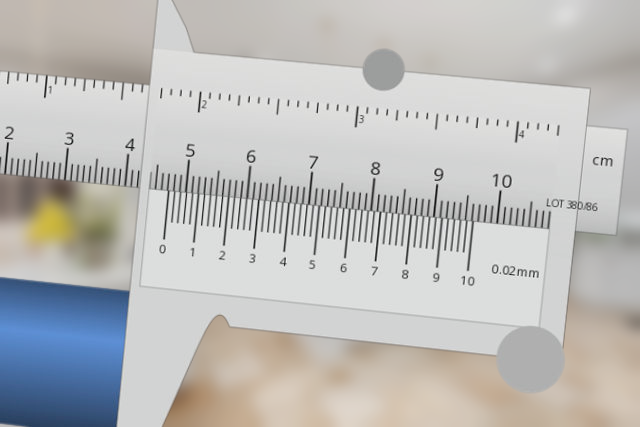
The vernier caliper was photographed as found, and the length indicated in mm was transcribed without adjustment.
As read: 47.2 mm
